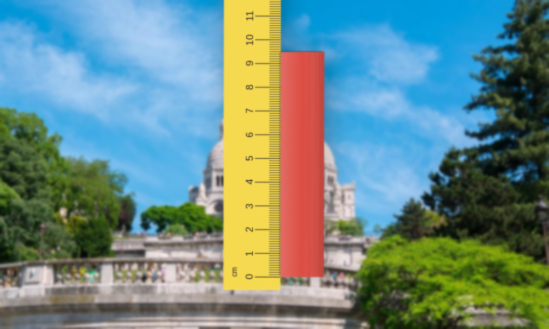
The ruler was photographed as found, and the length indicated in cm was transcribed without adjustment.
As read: 9.5 cm
